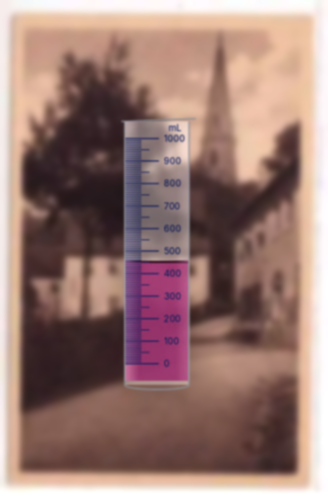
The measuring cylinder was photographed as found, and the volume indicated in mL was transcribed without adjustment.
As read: 450 mL
